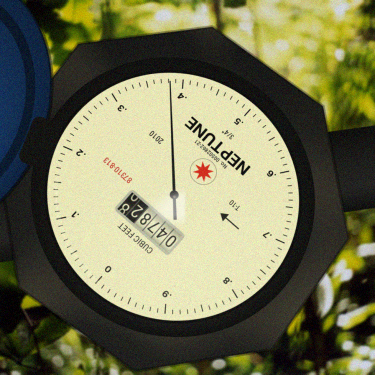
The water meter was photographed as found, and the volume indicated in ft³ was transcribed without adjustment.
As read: 47828.38 ft³
